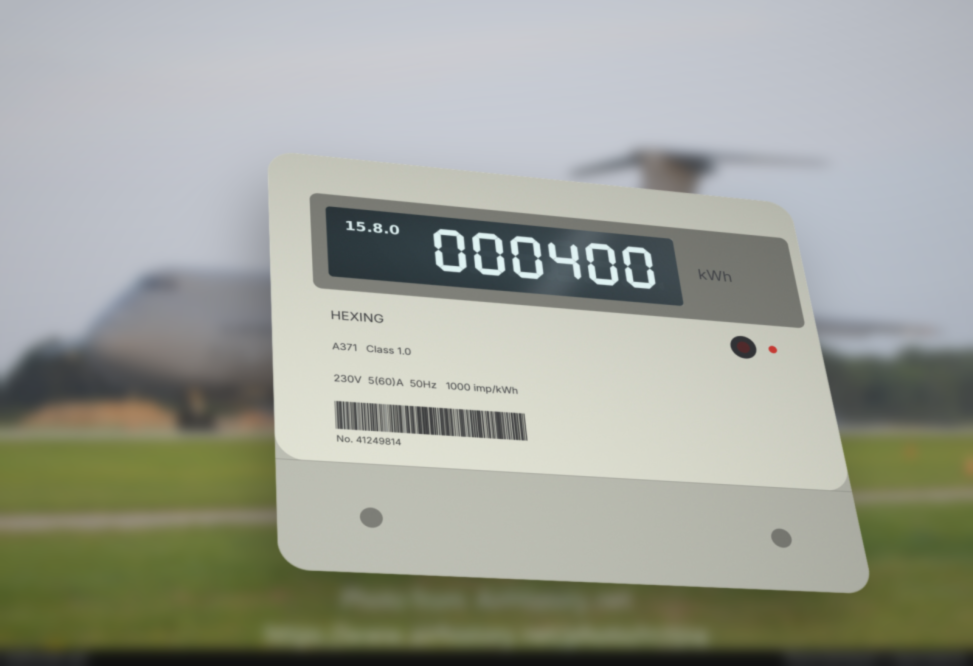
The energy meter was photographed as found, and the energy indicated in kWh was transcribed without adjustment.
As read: 400 kWh
